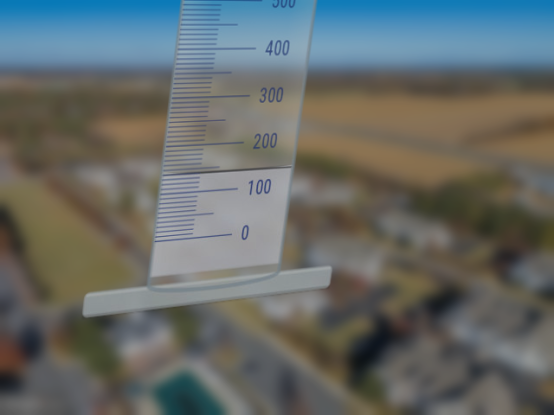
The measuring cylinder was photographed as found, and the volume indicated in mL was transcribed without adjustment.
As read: 140 mL
